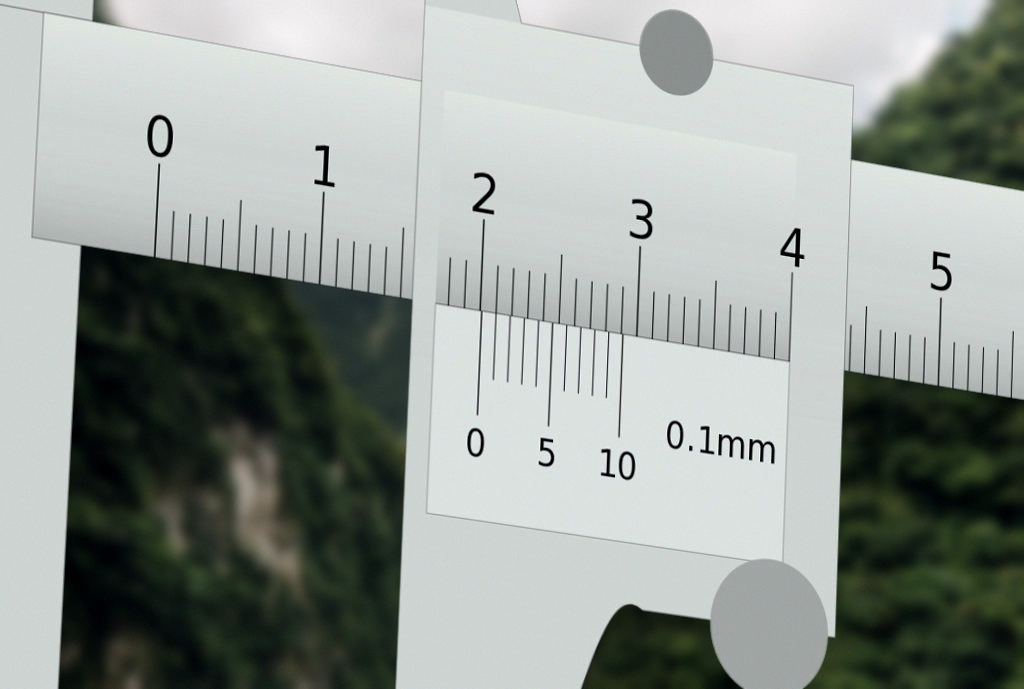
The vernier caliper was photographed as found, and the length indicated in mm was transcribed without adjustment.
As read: 20.1 mm
